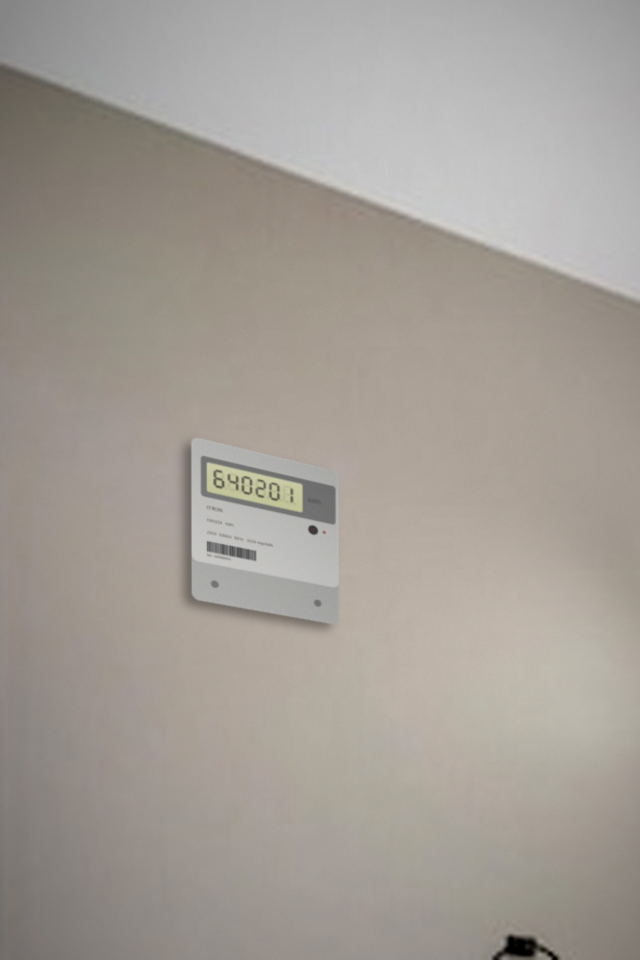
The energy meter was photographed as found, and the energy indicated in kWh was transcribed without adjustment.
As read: 640201 kWh
